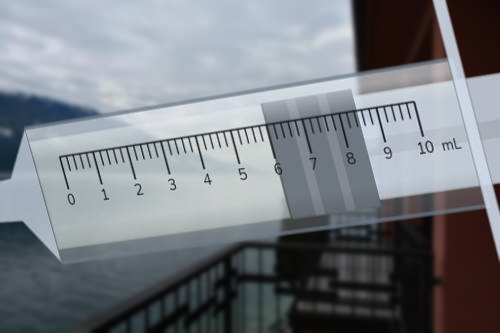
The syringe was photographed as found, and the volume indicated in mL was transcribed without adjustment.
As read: 6 mL
